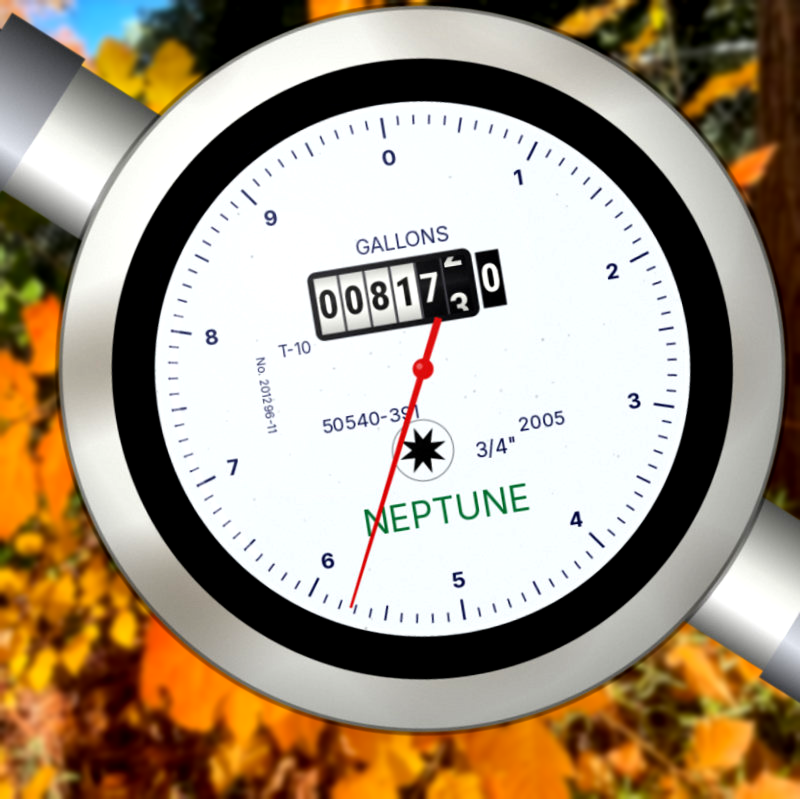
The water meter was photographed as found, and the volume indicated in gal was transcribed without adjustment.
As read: 81725.7 gal
